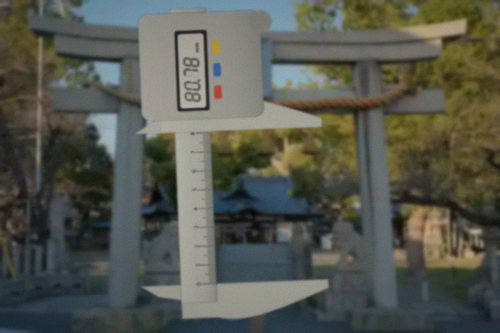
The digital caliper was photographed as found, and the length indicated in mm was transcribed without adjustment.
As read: 80.78 mm
